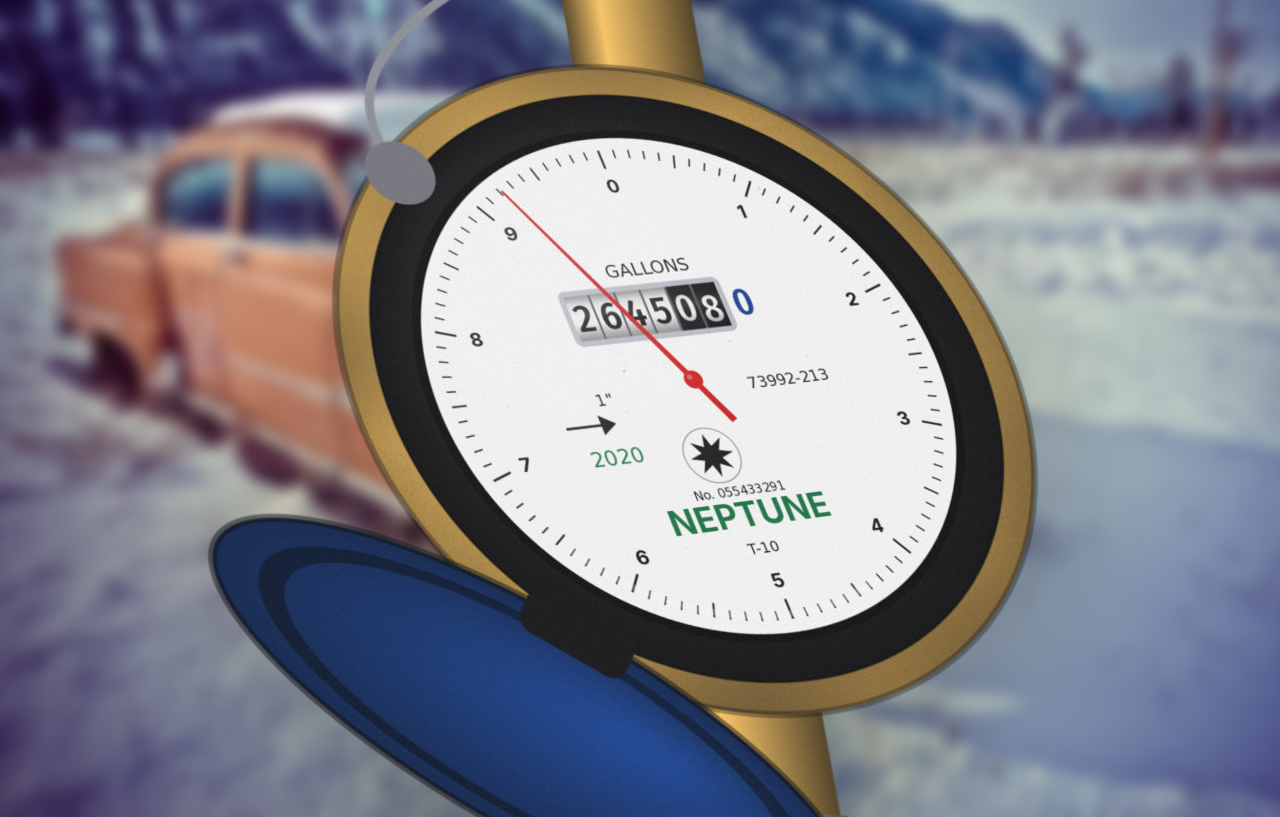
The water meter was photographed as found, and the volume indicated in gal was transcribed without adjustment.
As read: 2645079.2 gal
